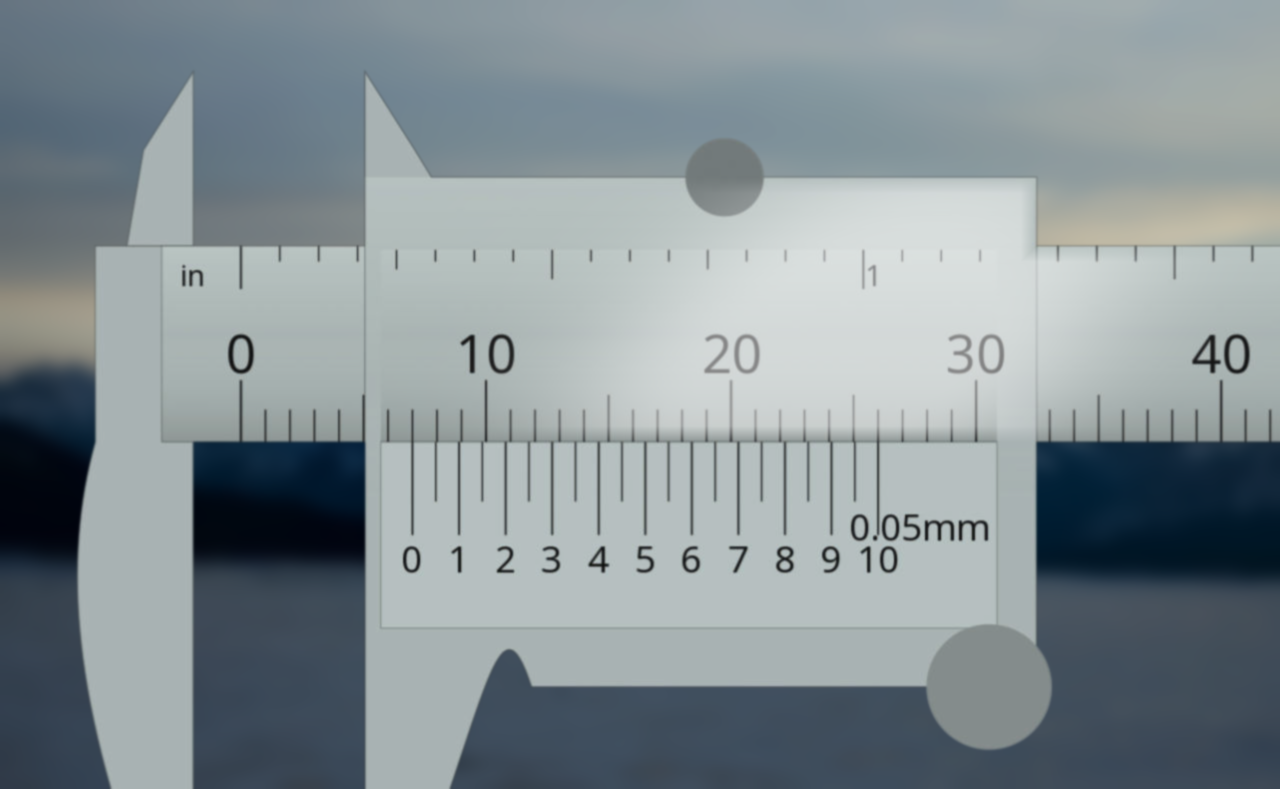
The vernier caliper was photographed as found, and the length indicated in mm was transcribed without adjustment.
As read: 7.0 mm
